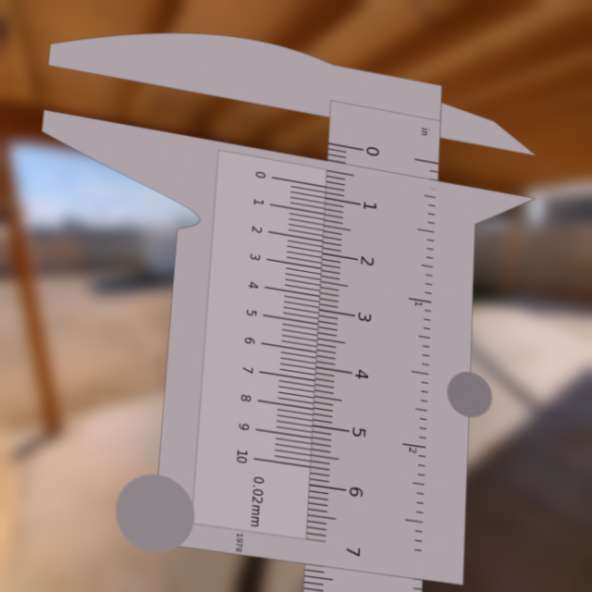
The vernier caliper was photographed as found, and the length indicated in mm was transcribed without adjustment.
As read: 8.0 mm
